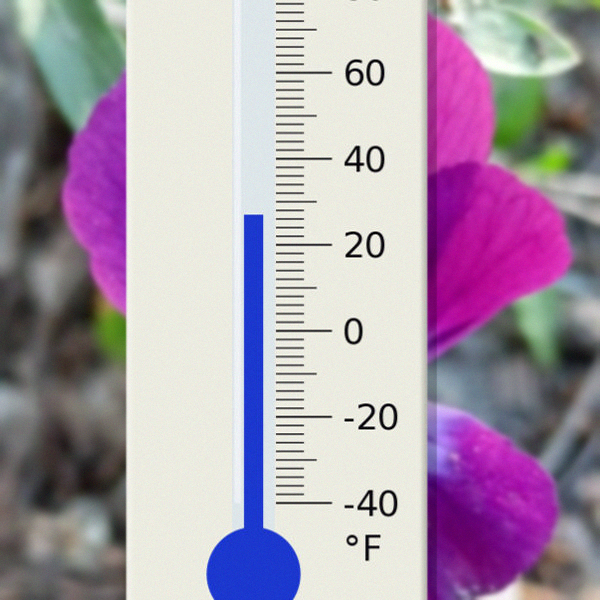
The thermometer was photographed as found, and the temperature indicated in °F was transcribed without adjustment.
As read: 27 °F
